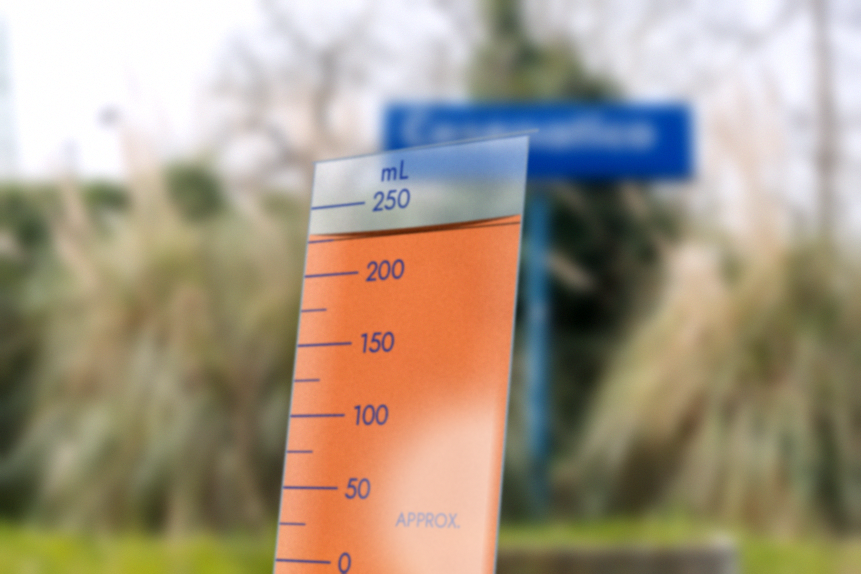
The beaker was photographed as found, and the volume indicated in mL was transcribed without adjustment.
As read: 225 mL
